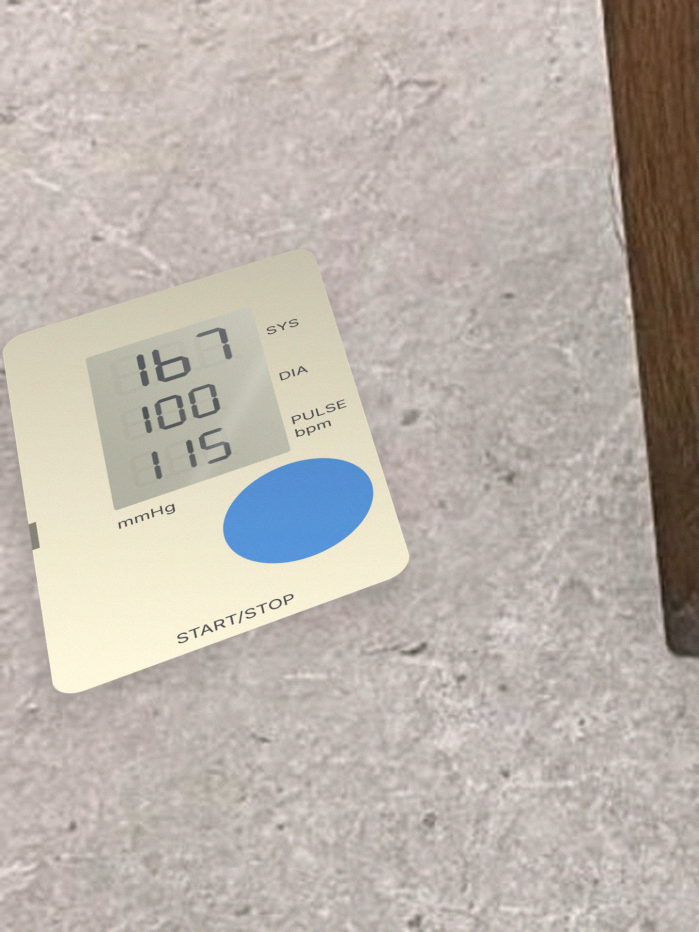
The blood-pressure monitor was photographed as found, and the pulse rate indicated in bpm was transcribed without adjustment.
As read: 115 bpm
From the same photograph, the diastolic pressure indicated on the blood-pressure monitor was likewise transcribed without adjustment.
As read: 100 mmHg
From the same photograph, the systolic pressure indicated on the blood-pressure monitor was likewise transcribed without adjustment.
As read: 167 mmHg
